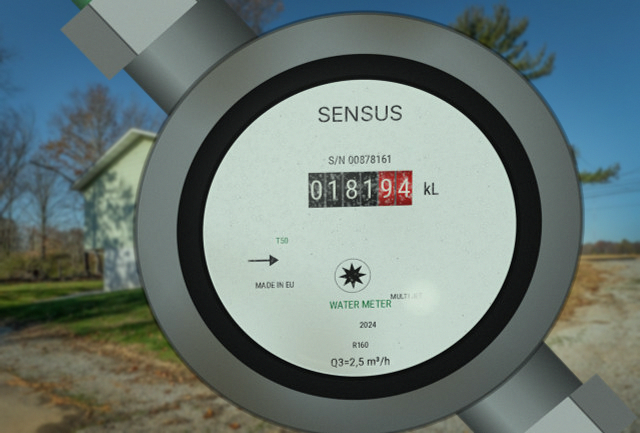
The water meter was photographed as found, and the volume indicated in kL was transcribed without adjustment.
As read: 181.94 kL
